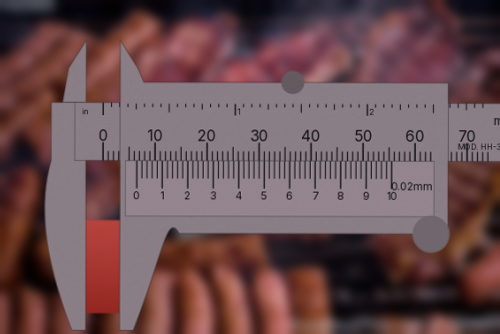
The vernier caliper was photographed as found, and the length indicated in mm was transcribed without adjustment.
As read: 6.5 mm
